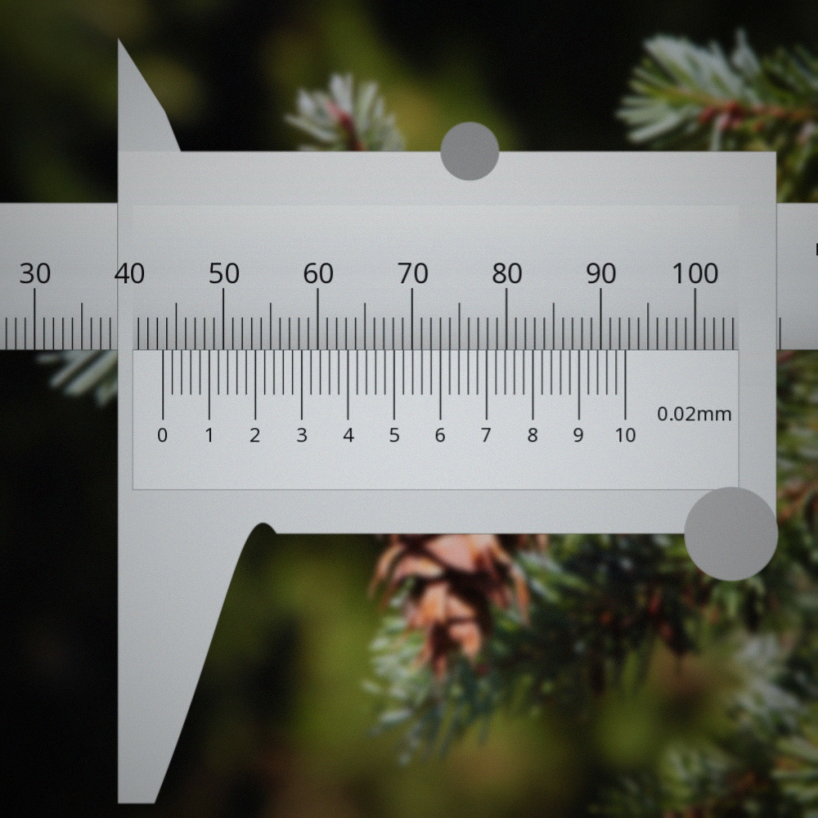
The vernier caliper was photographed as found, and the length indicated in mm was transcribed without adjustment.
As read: 43.6 mm
